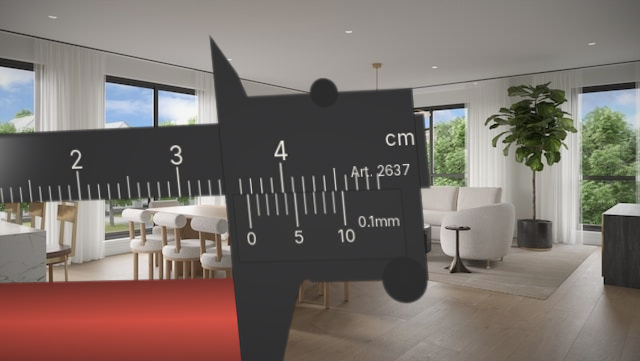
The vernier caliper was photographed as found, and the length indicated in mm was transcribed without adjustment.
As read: 36.6 mm
